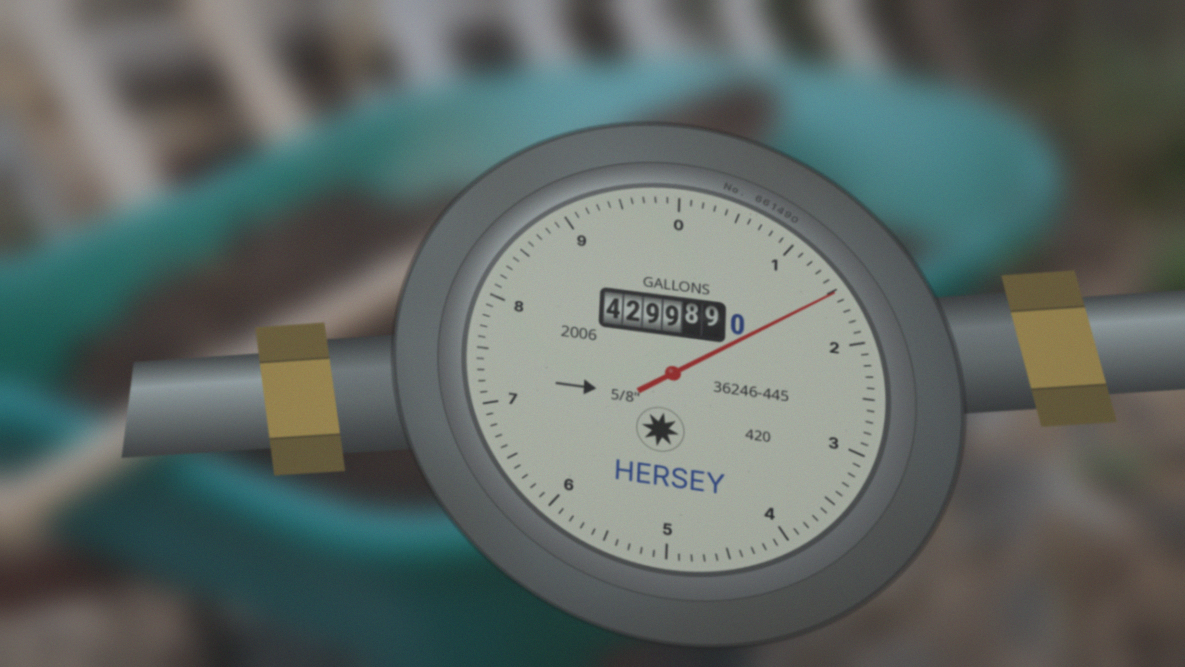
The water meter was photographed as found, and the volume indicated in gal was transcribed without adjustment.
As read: 4299891.5 gal
